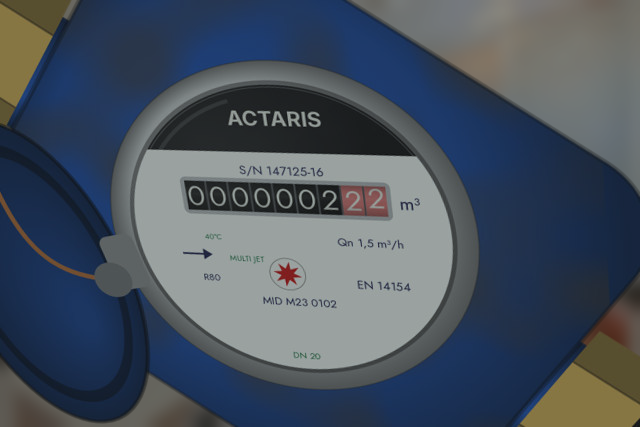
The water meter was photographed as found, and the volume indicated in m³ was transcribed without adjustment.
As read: 2.22 m³
